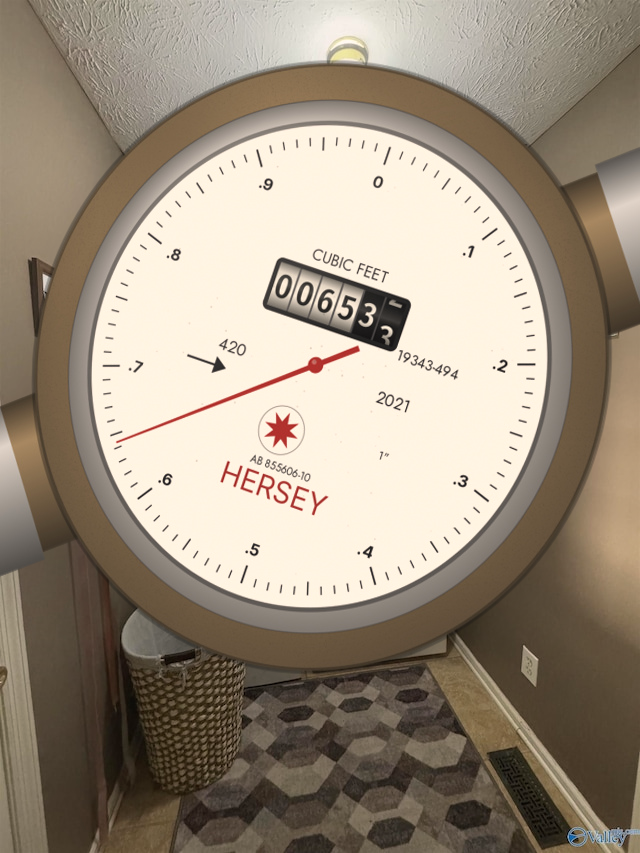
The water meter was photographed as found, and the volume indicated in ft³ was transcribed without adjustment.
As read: 6532.64 ft³
